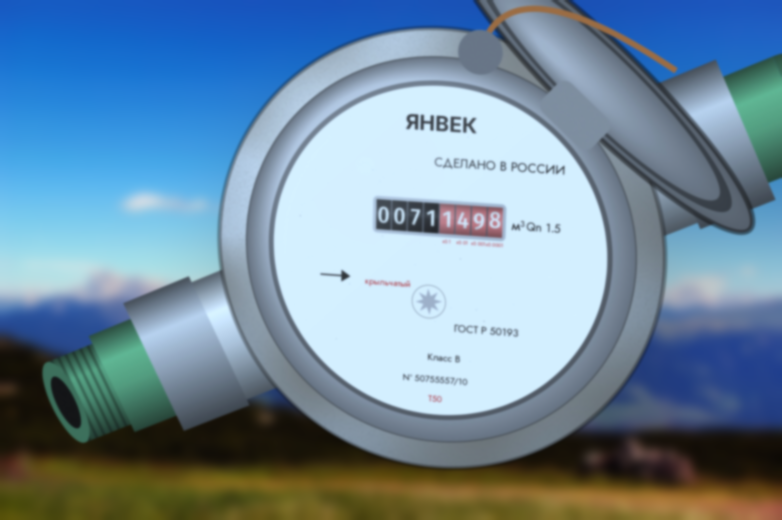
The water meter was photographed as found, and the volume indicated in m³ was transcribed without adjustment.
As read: 71.1498 m³
